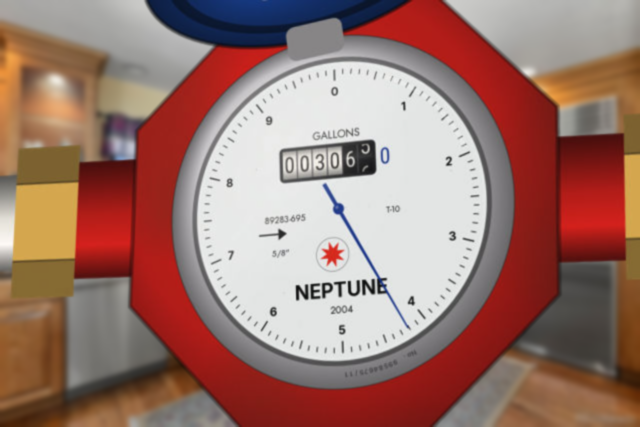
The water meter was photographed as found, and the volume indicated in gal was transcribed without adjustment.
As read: 30654.2 gal
